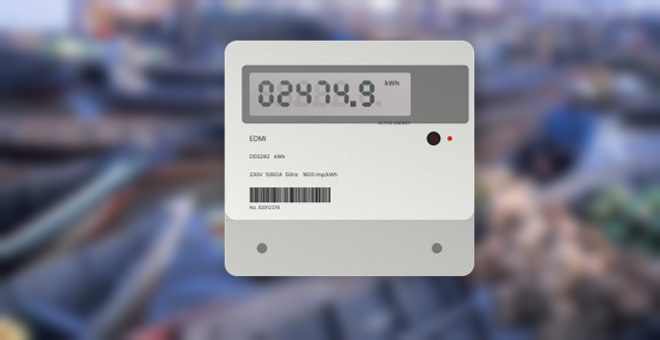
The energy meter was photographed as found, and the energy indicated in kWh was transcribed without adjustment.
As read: 2474.9 kWh
